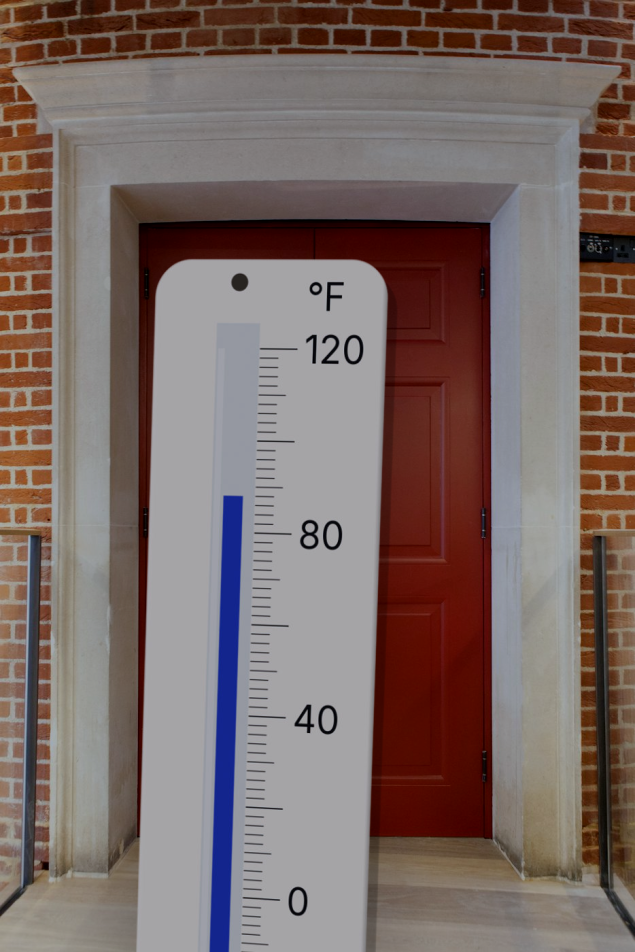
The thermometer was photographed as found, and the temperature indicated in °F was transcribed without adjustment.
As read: 88 °F
